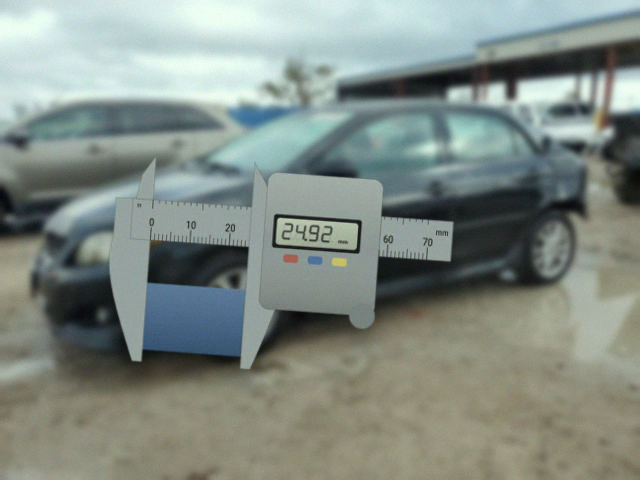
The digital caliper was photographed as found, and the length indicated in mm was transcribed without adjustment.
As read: 24.92 mm
